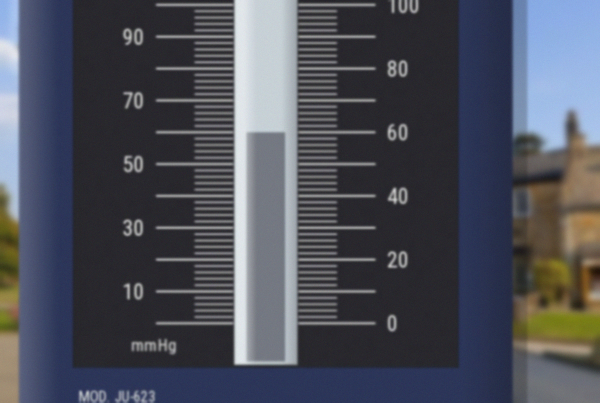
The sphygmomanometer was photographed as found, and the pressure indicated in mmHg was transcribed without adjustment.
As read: 60 mmHg
